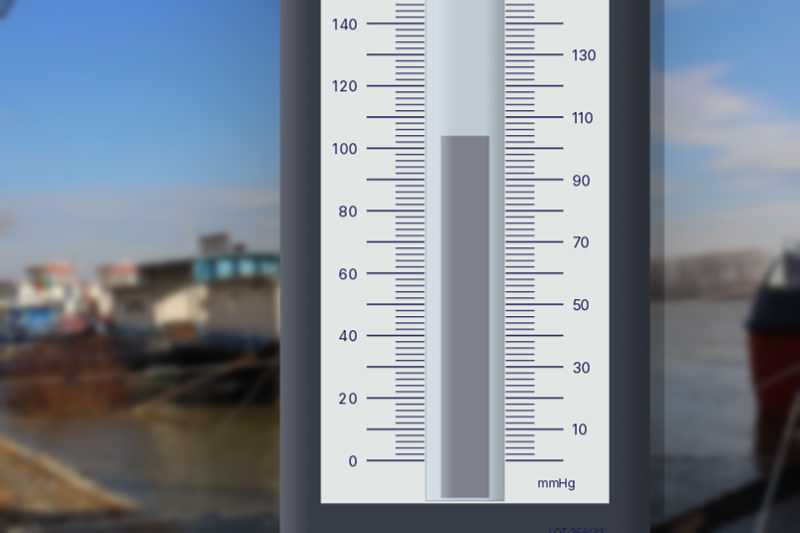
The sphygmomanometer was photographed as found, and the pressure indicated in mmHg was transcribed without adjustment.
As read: 104 mmHg
